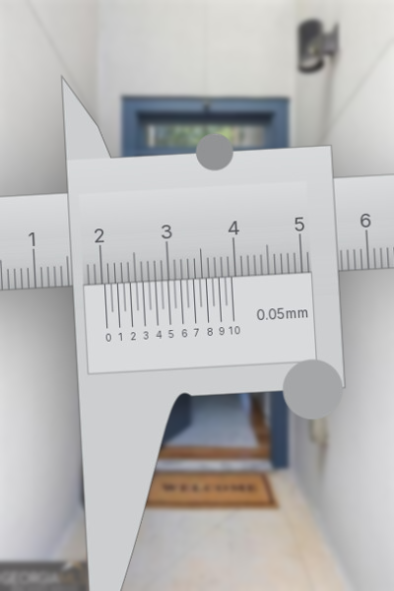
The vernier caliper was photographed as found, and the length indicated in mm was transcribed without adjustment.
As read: 20.4 mm
